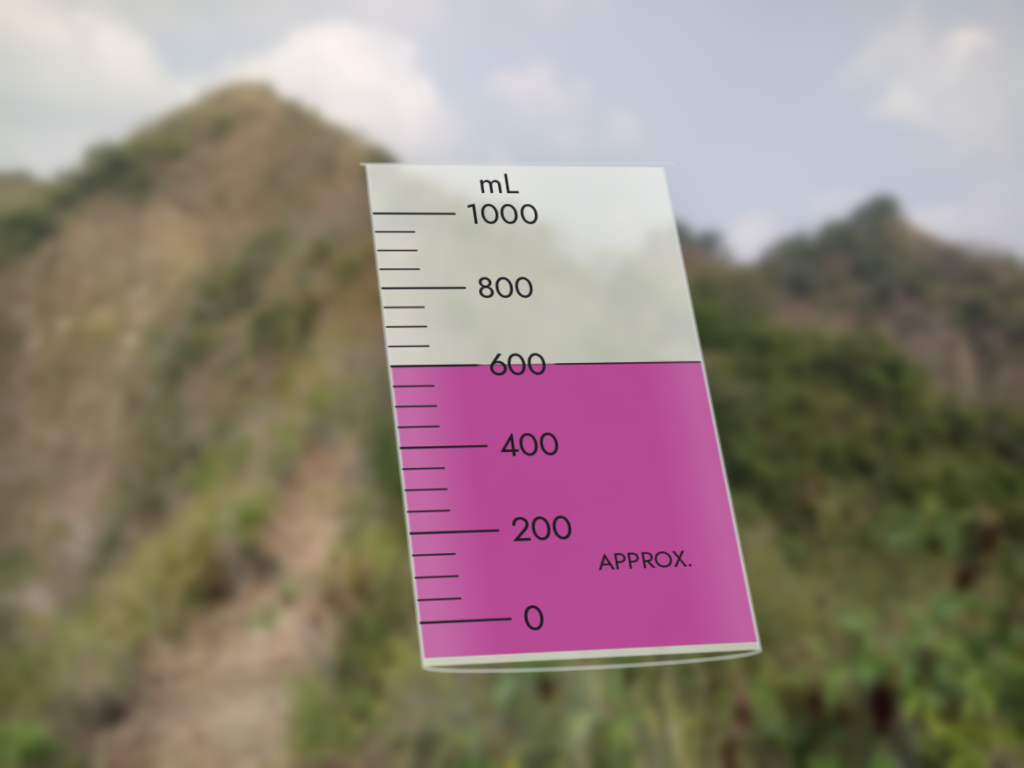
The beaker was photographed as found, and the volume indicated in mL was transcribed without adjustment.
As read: 600 mL
